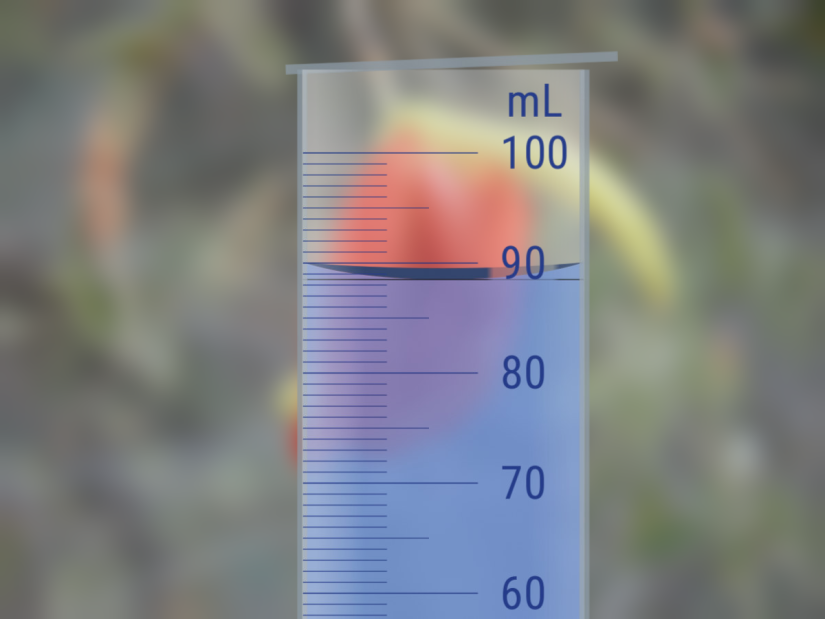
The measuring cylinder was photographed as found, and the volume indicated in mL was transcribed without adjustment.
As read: 88.5 mL
